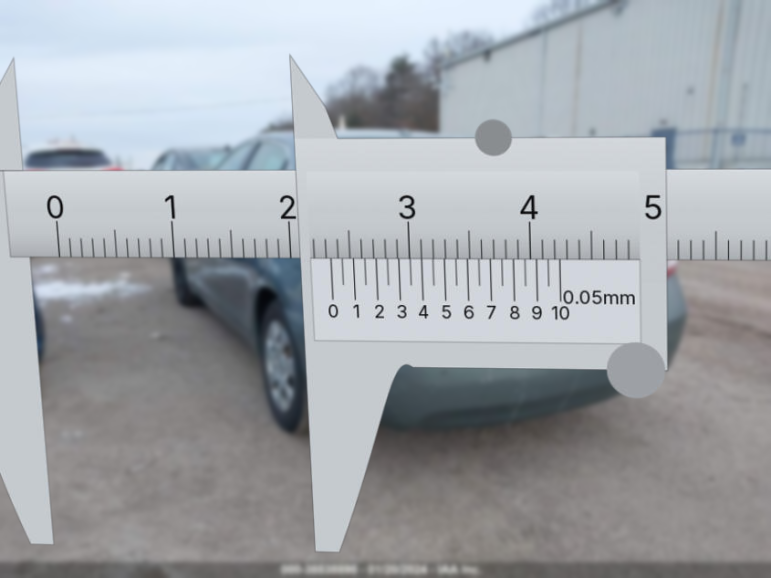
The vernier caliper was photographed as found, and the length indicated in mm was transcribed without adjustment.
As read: 23.4 mm
